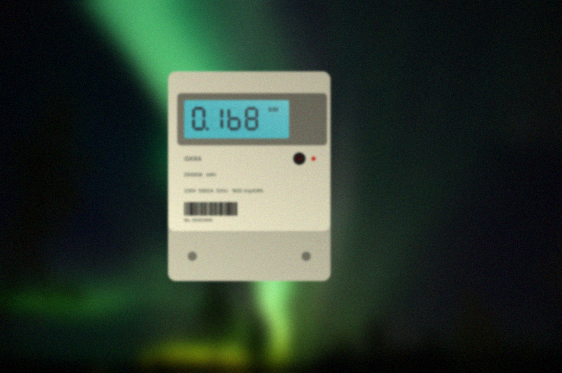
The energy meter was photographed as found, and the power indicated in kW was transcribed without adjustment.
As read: 0.168 kW
